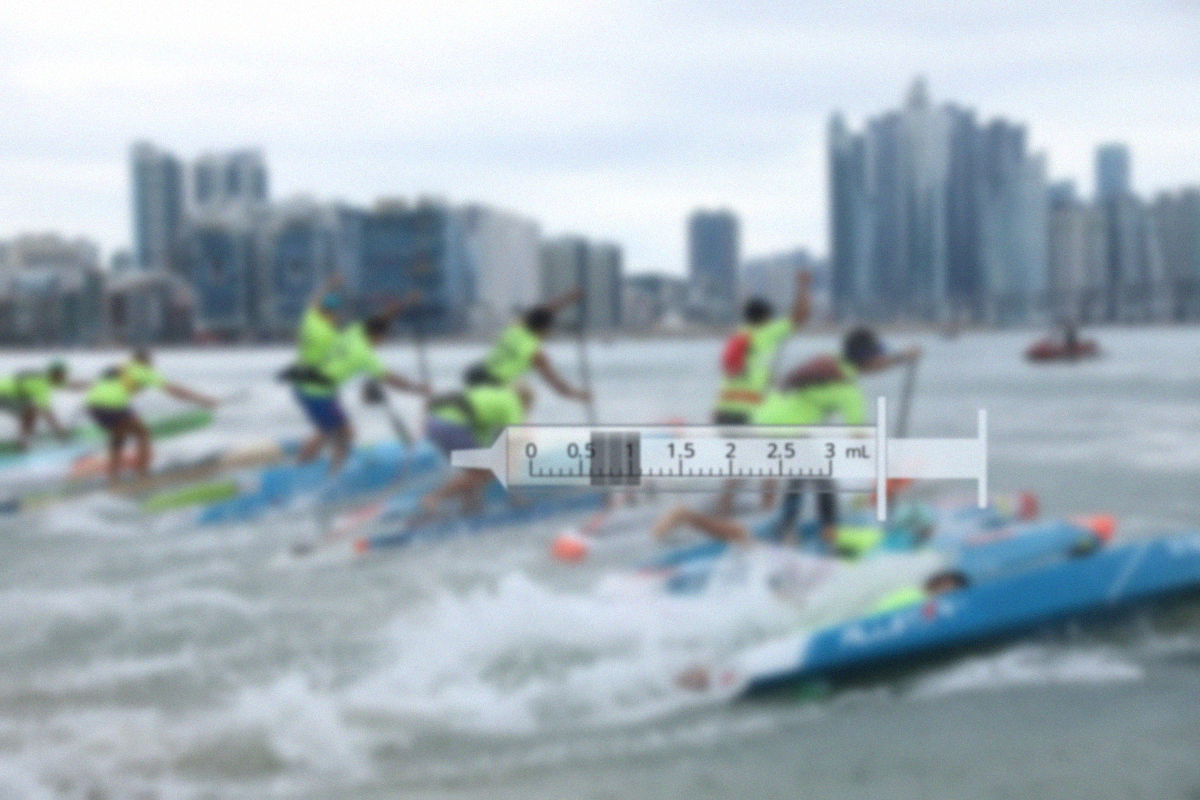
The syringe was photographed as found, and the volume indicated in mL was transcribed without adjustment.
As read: 0.6 mL
